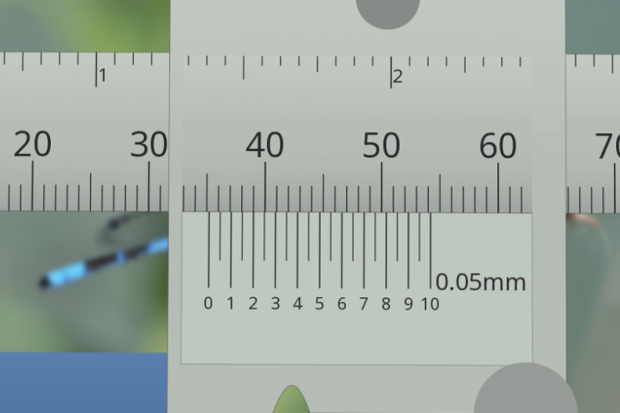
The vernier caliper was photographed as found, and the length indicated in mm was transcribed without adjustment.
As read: 35.2 mm
